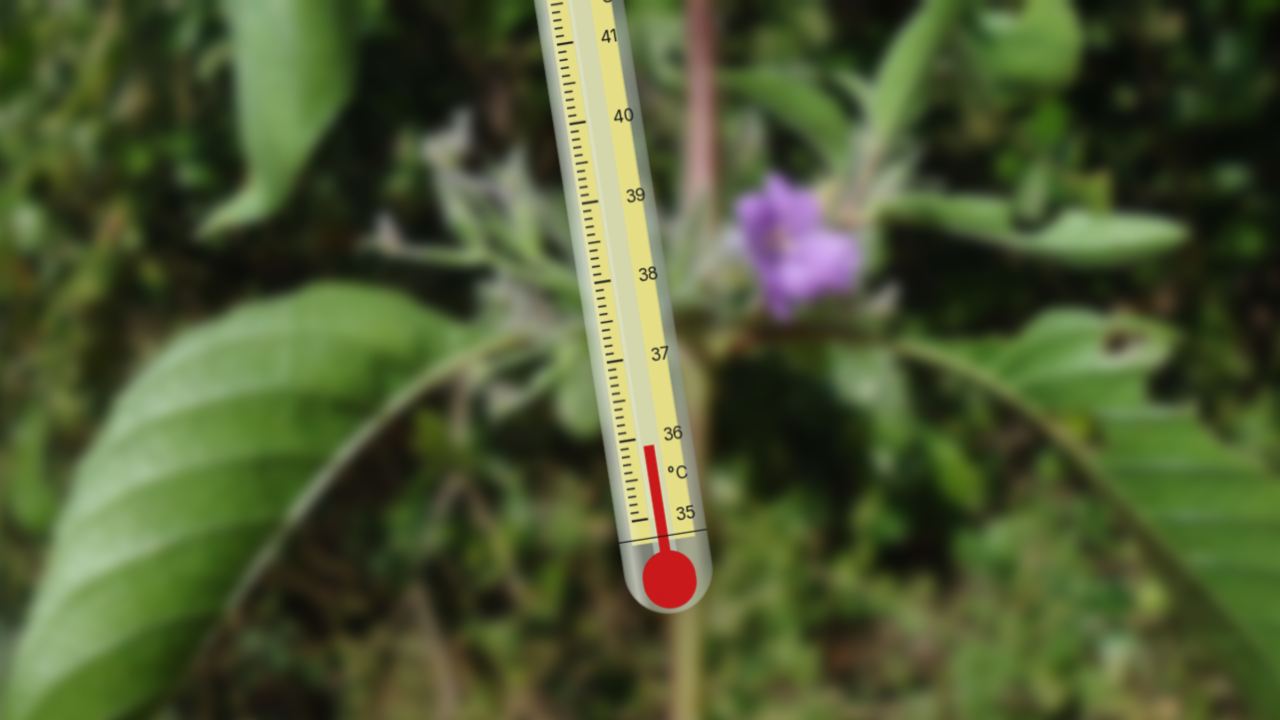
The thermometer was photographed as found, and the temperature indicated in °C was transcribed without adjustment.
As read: 35.9 °C
